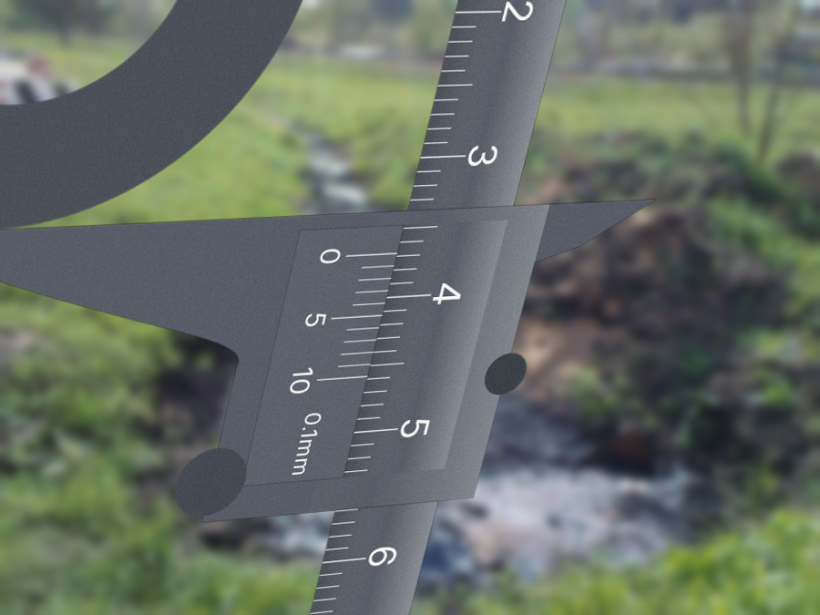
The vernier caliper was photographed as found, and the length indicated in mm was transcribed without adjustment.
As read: 36.8 mm
